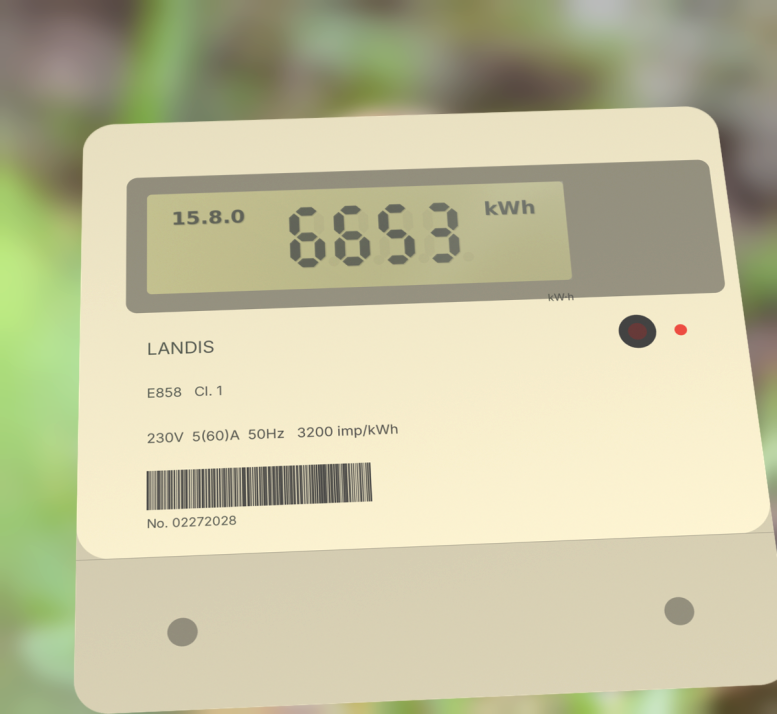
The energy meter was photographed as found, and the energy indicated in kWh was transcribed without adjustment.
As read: 6653 kWh
